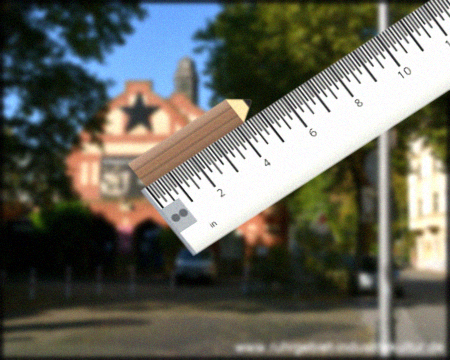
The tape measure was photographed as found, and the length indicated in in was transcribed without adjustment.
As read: 5 in
